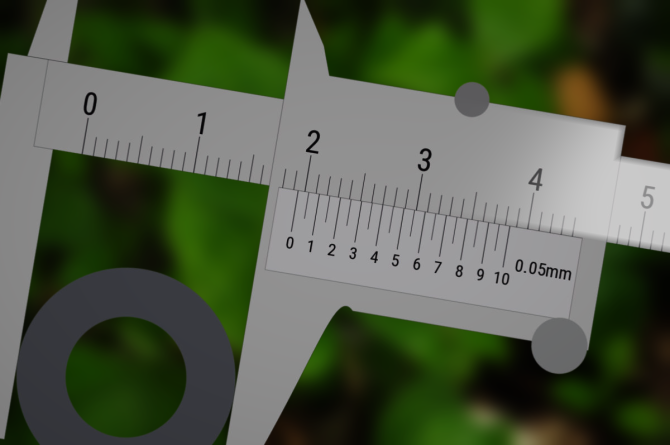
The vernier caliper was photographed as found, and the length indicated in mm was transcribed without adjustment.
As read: 19.4 mm
